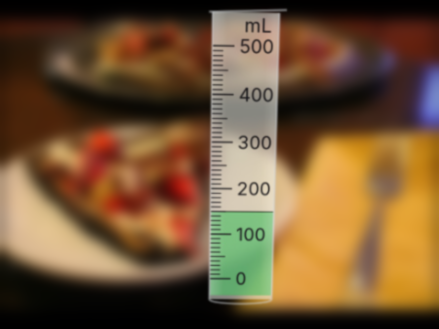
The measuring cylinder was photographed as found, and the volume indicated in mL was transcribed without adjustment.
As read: 150 mL
